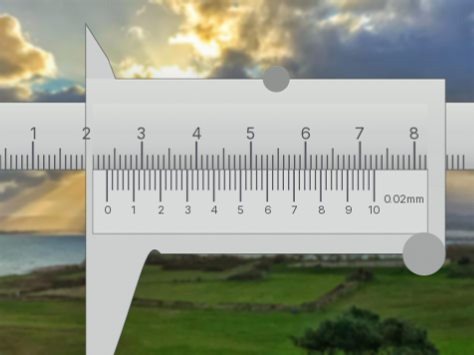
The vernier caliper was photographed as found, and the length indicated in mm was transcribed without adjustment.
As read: 23.6 mm
